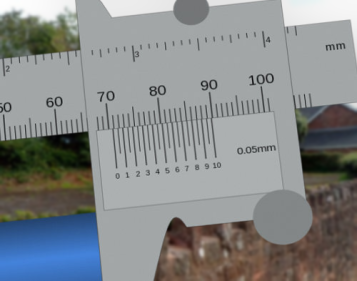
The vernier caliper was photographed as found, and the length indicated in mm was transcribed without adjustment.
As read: 70.8 mm
